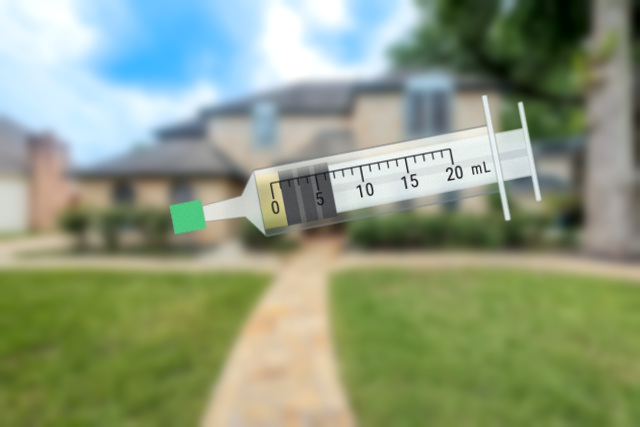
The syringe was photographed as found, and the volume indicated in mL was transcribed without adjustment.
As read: 1 mL
